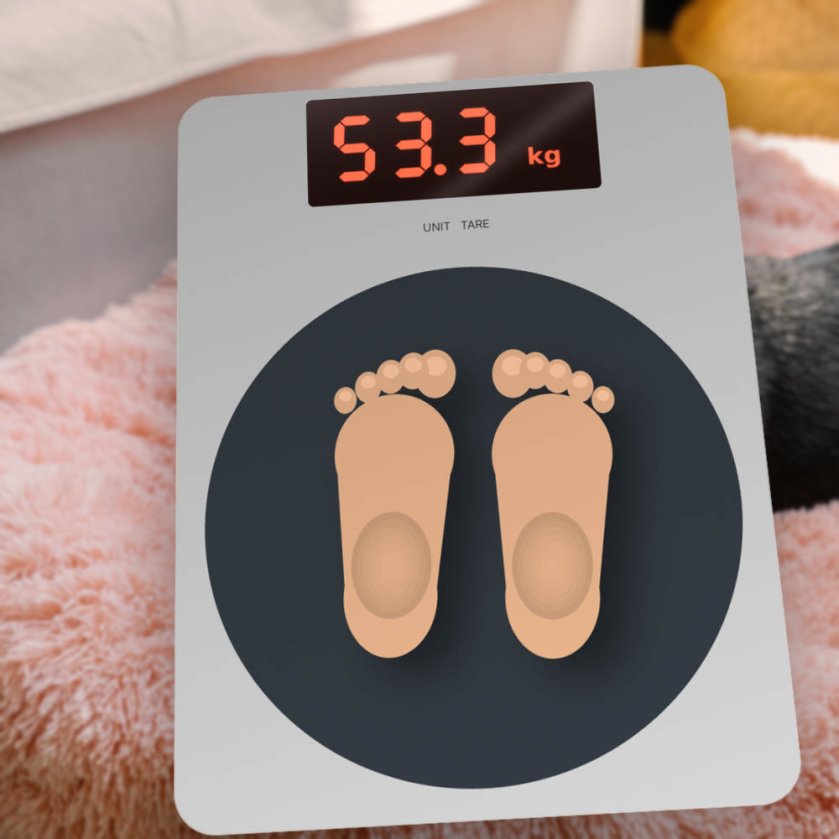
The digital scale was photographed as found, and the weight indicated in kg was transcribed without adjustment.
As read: 53.3 kg
